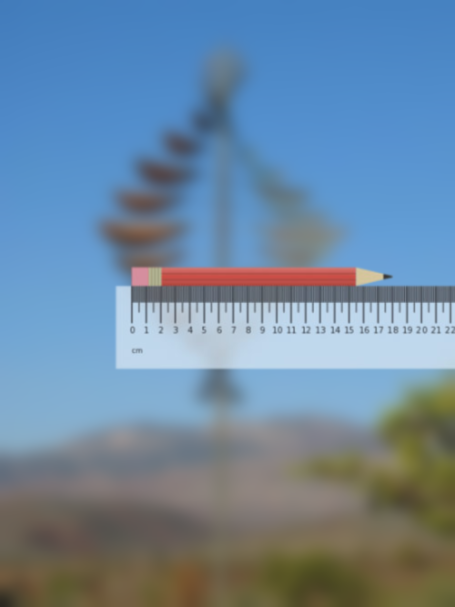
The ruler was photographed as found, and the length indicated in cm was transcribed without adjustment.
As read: 18 cm
